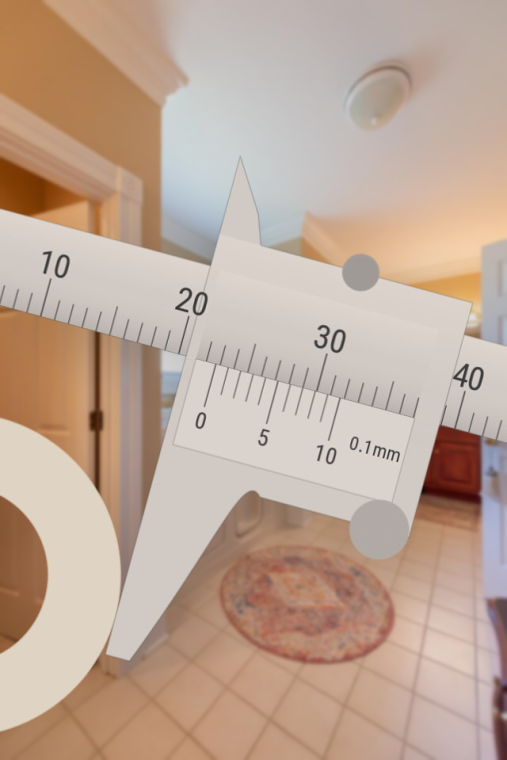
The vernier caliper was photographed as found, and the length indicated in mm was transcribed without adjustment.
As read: 22.7 mm
